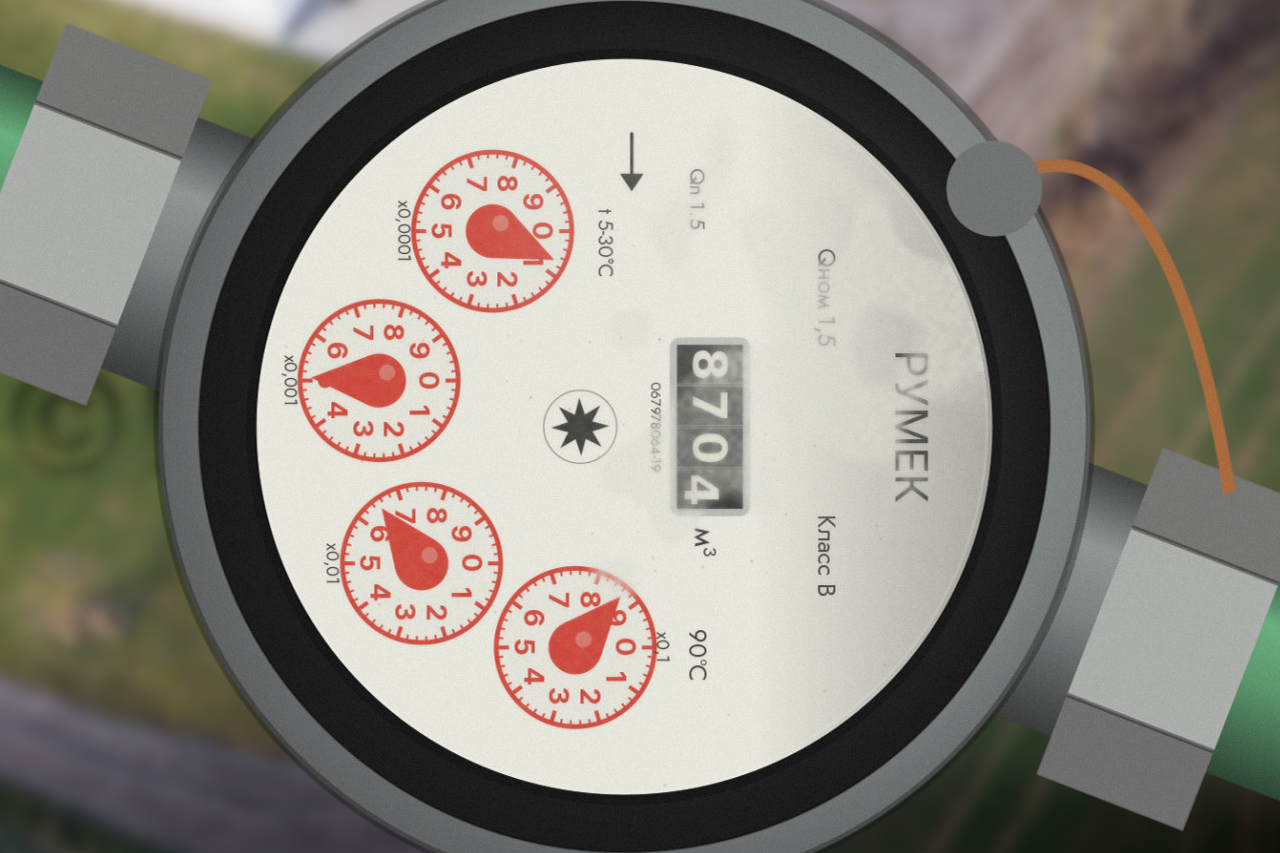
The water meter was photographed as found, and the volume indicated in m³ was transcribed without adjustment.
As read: 8703.8650 m³
